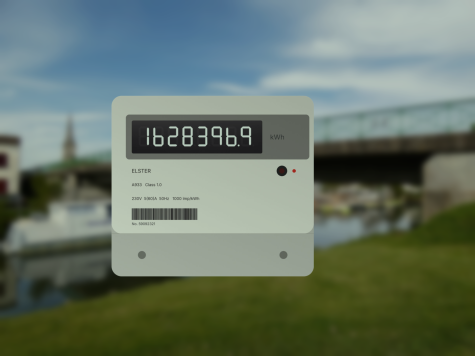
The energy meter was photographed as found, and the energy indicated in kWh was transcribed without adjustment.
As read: 1628396.9 kWh
